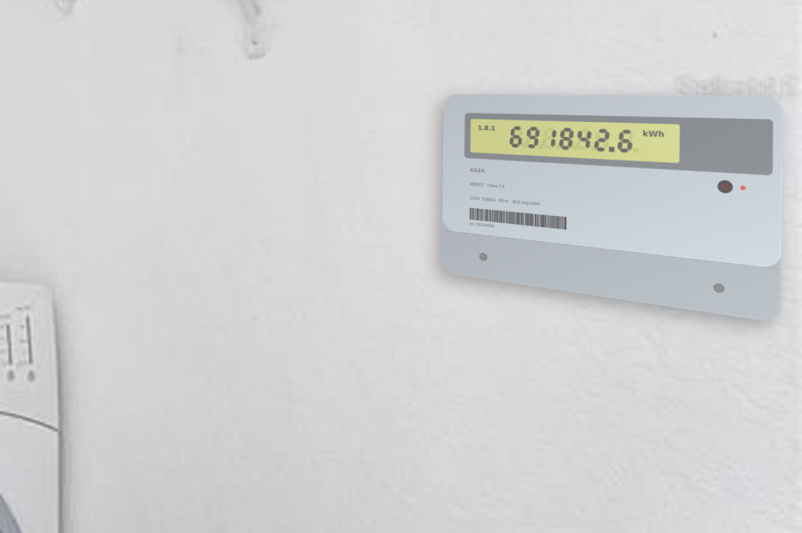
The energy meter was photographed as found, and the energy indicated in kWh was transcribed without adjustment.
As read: 691842.6 kWh
